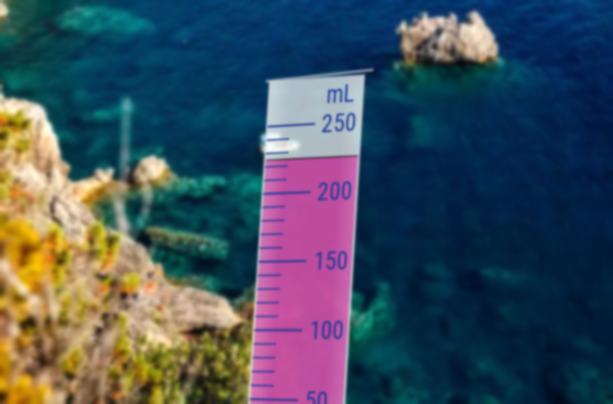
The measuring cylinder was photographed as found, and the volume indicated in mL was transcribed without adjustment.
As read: 225 mL
